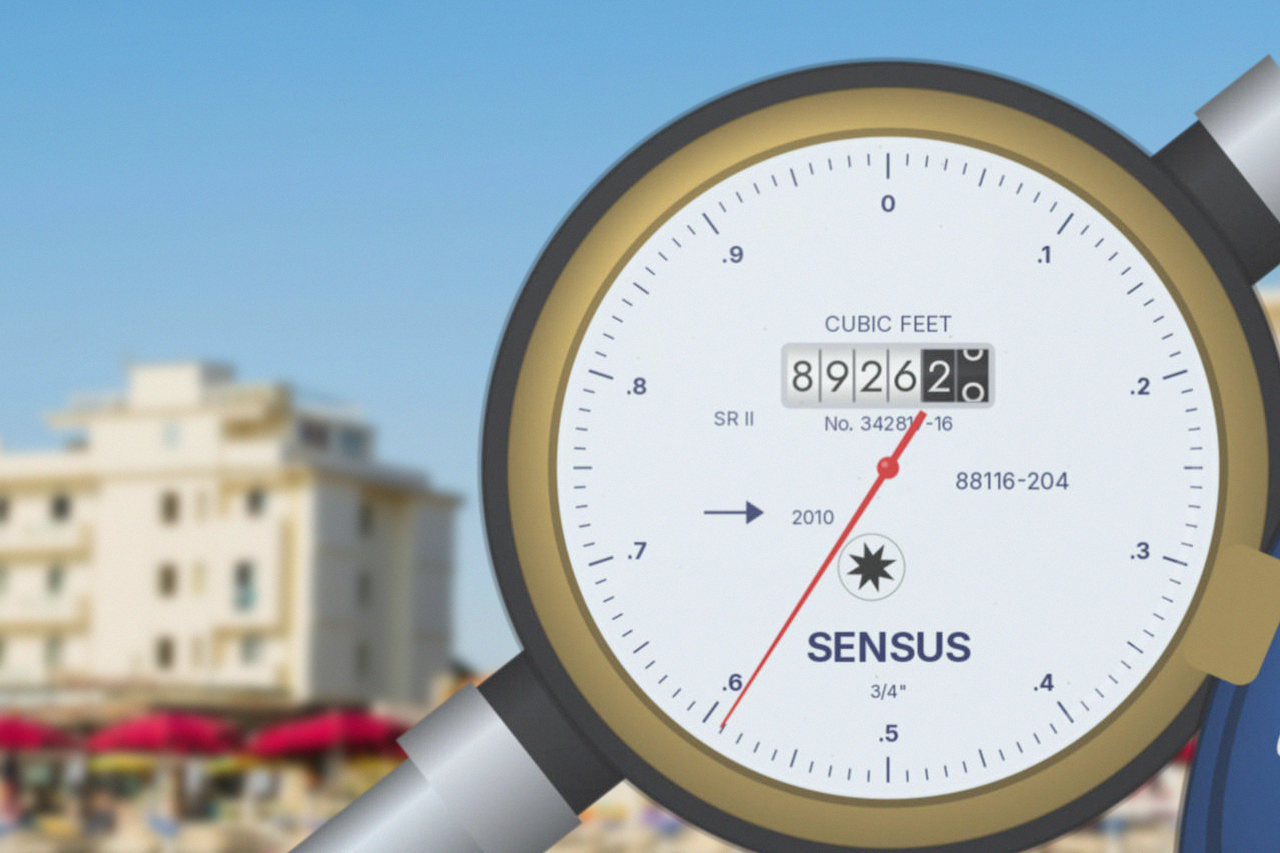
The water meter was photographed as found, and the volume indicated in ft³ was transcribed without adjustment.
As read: 892628.59 ft³
